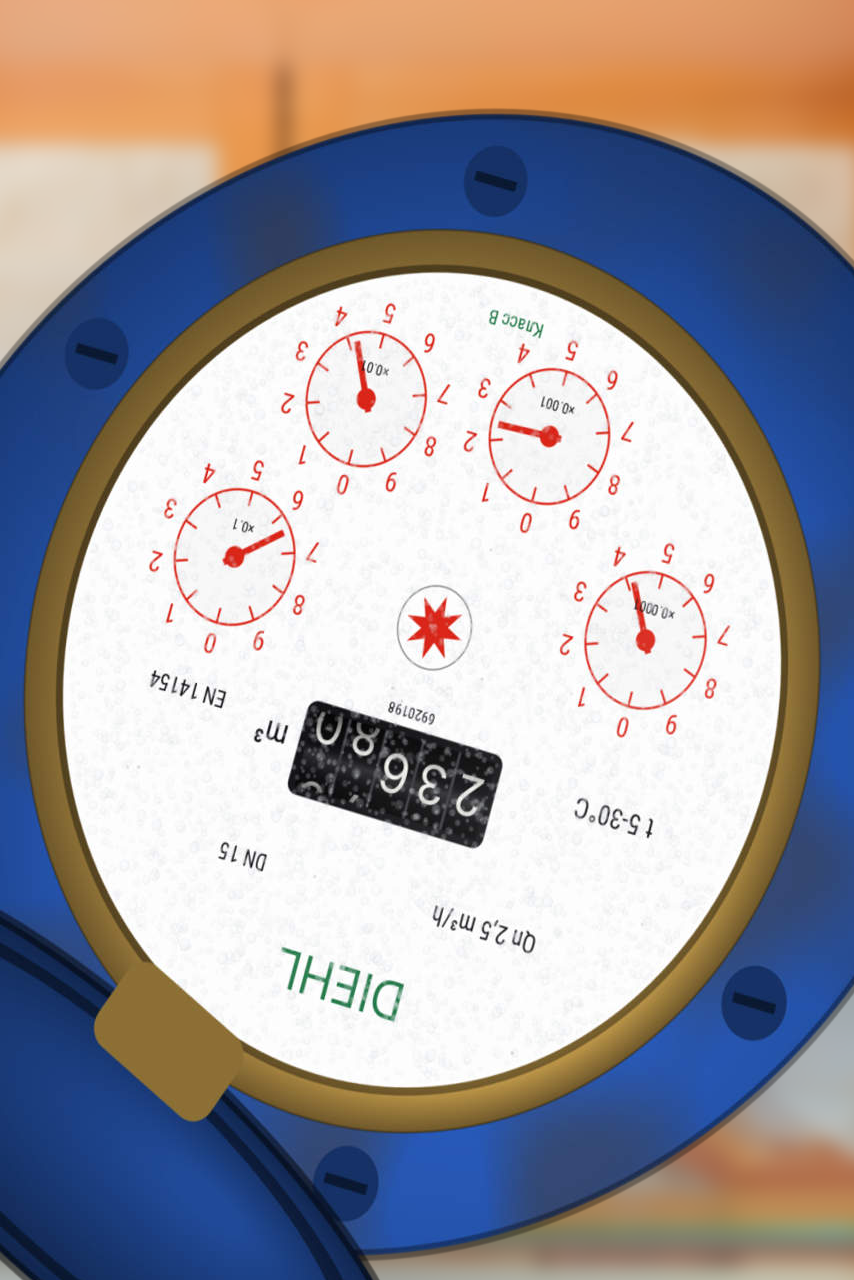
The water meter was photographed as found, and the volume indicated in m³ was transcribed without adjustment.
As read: 23679.6424 m³
